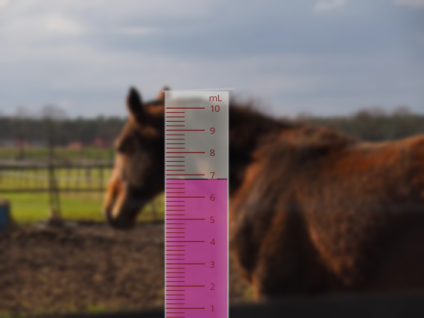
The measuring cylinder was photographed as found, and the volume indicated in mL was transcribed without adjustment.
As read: 6.8 mL
